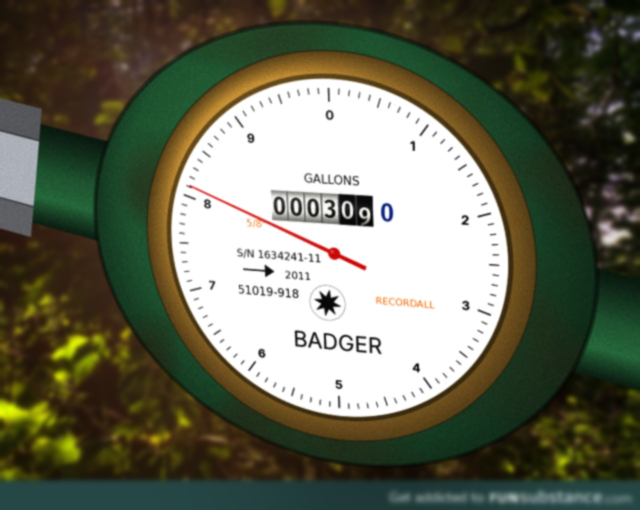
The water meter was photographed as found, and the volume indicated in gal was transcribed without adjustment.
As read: 3088.1 gal
